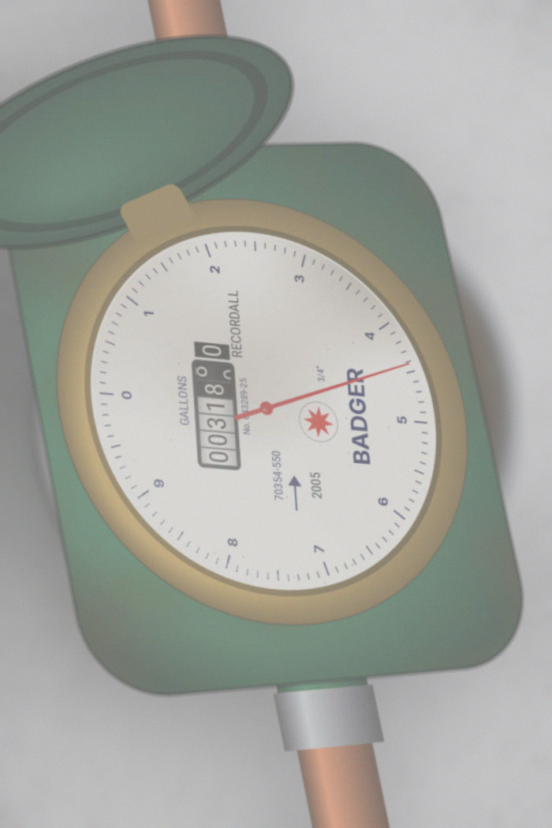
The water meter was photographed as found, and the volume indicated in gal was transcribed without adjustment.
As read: 31884.4 gal
